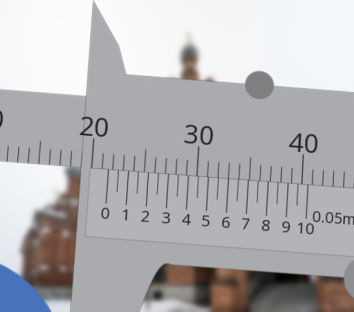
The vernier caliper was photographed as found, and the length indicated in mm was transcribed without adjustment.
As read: 21.6 mm
